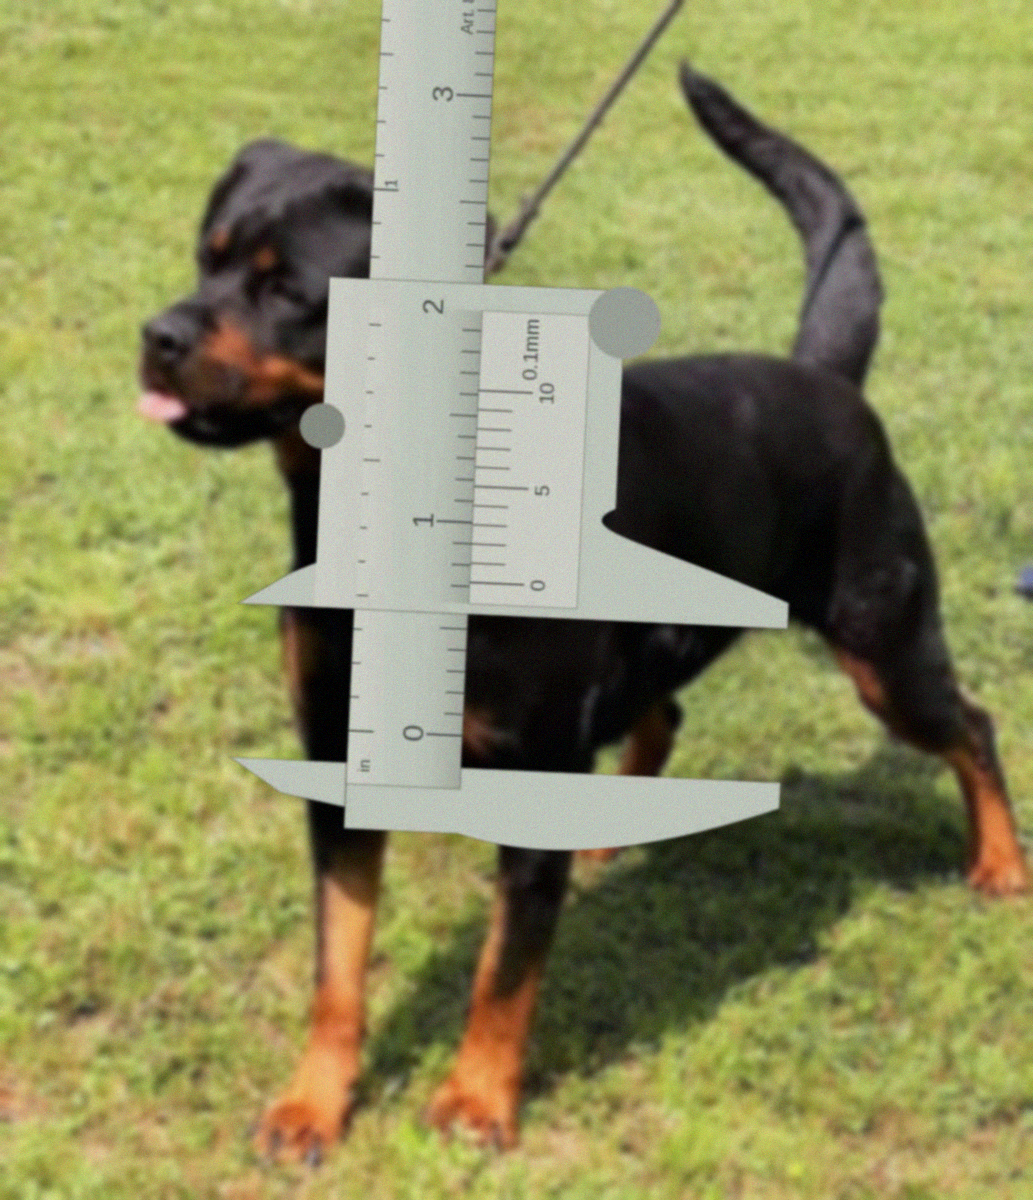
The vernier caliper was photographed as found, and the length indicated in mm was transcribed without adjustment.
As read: 7.2 mm
